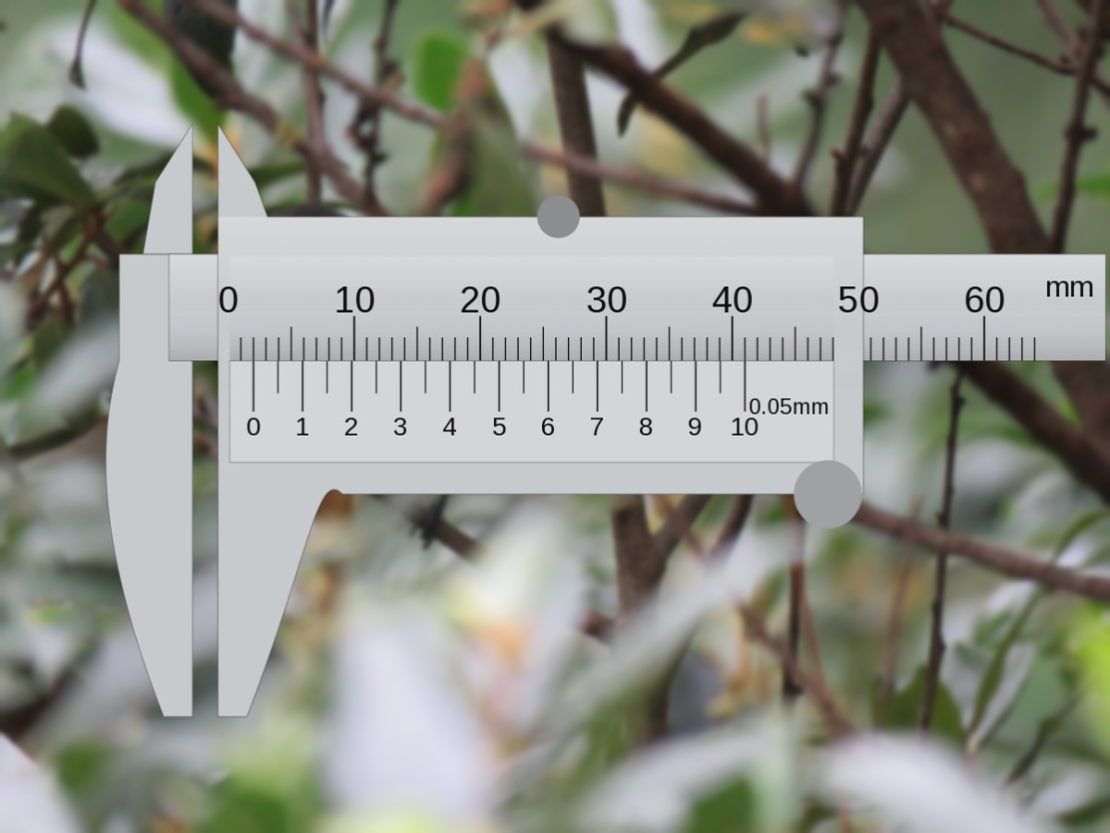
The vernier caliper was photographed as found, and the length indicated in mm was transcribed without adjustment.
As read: 2.0 mm
